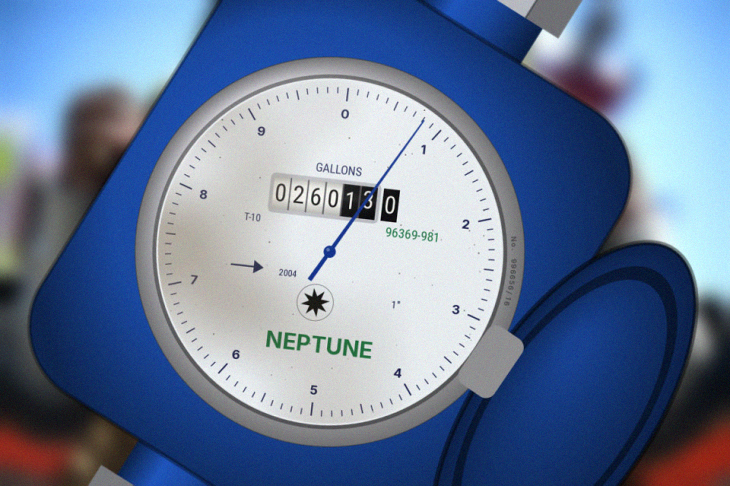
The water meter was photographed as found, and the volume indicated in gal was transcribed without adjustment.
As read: 260130.8 gal
